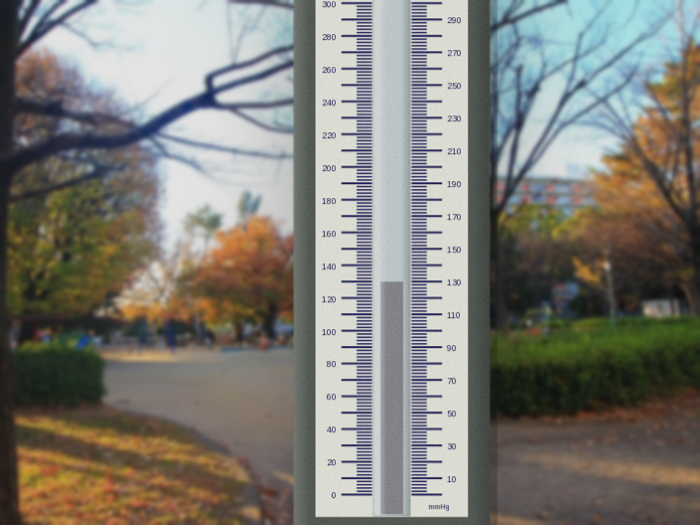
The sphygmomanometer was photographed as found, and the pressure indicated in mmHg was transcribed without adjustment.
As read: 130 mmHg
